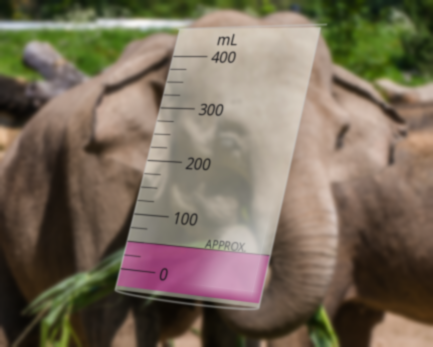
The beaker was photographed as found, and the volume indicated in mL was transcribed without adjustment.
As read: 50 mL
